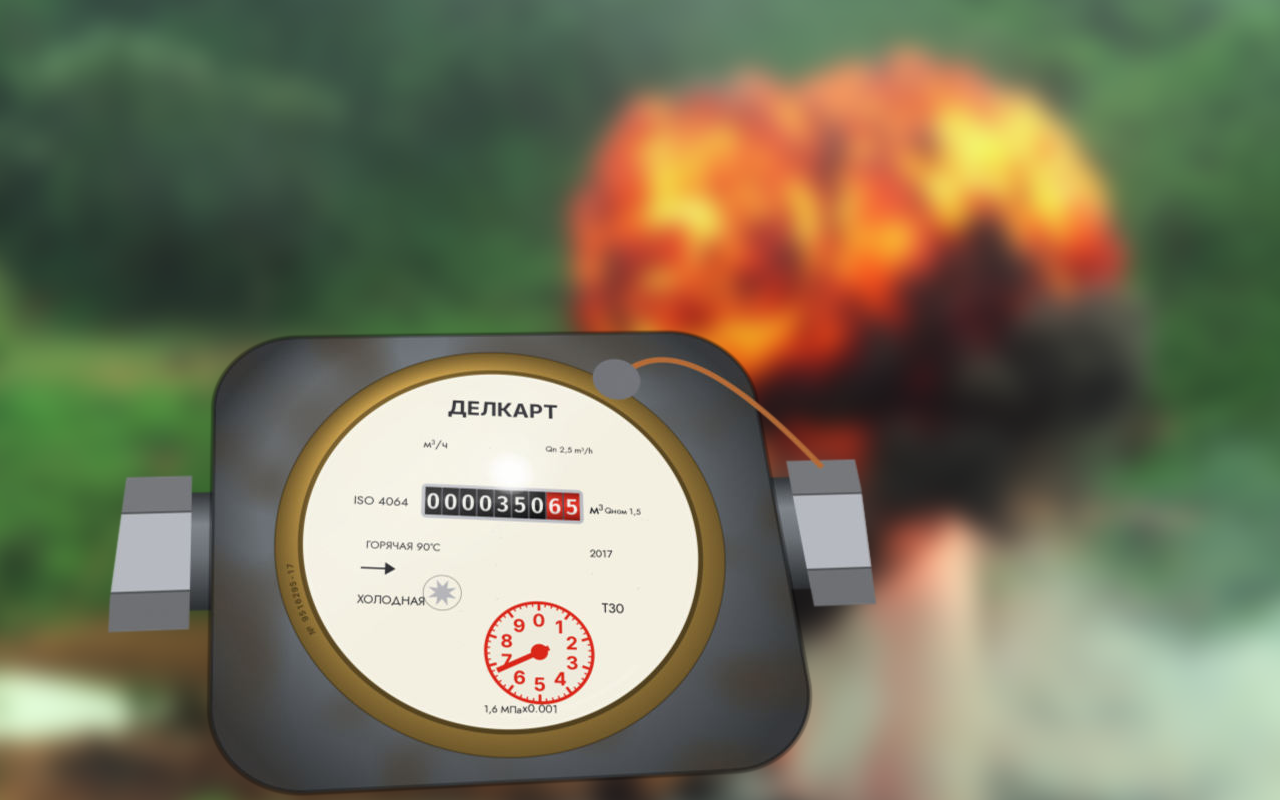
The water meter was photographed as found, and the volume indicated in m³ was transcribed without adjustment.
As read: 350.656 m³
